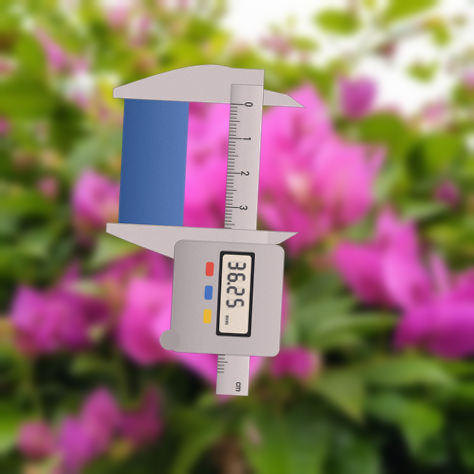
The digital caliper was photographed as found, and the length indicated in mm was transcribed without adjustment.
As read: 36.25 mm
